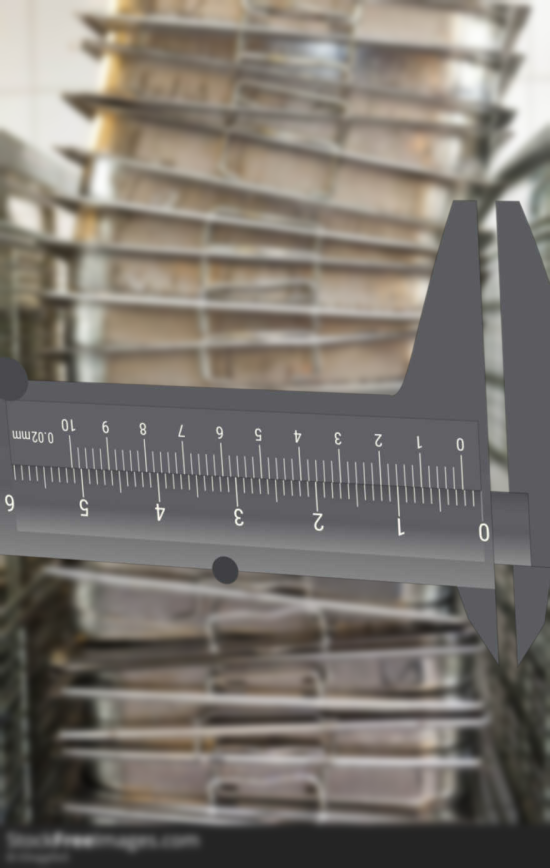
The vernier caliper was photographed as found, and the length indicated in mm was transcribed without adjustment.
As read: 2.2 mm
